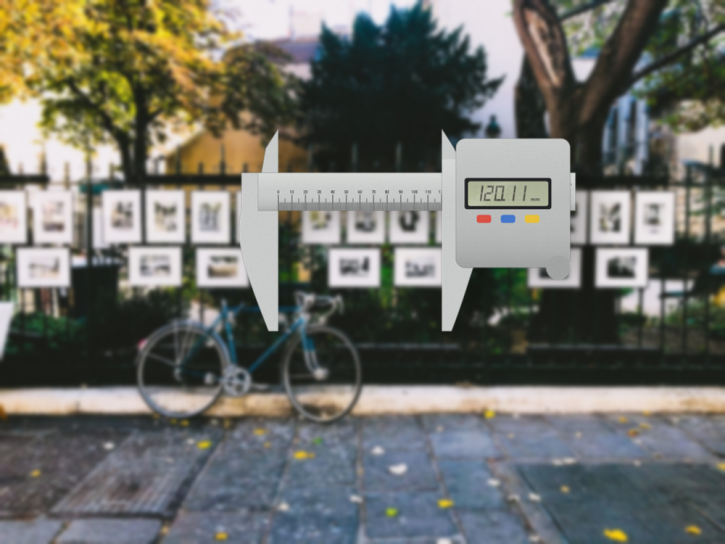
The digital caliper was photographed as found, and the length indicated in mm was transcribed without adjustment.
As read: 120.11 mm
